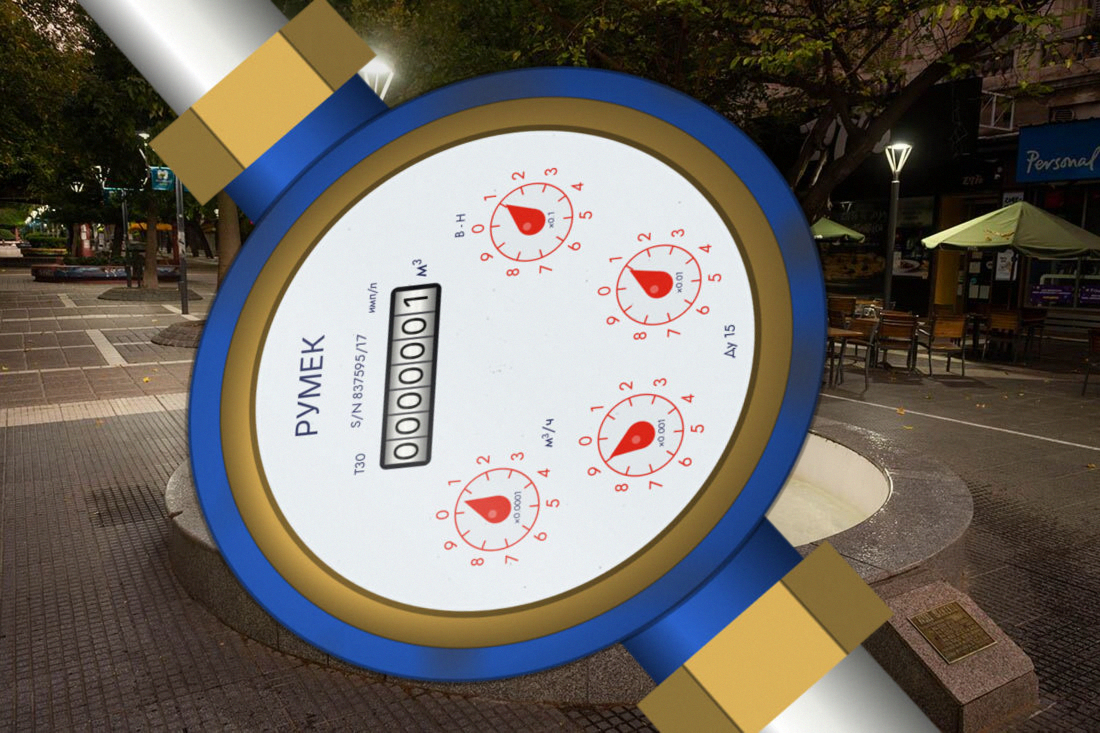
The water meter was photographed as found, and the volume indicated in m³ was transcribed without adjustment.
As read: 1.1090 m³
